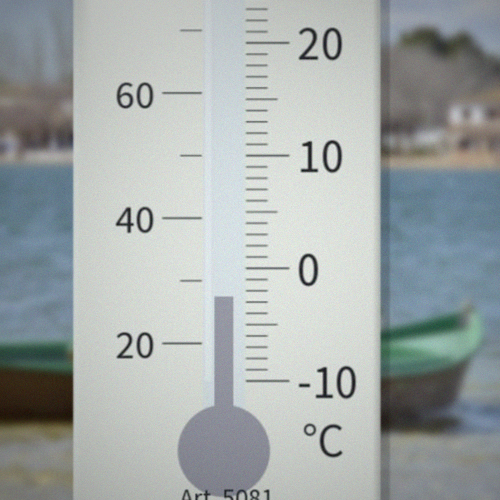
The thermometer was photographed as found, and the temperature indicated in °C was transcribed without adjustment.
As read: -2.5 °C
